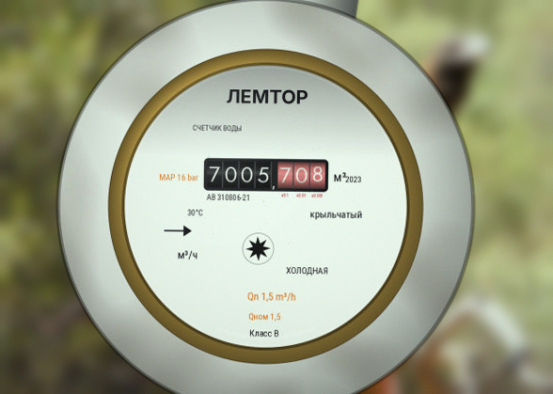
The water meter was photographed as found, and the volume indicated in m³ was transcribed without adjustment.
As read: 7005.708 m³
